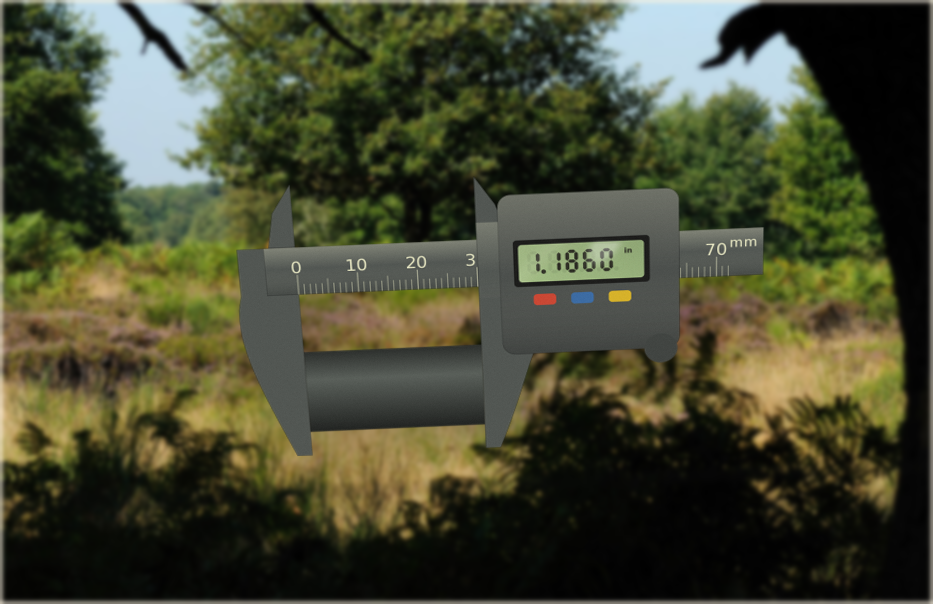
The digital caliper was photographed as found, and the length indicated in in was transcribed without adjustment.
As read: 1.1860 in
